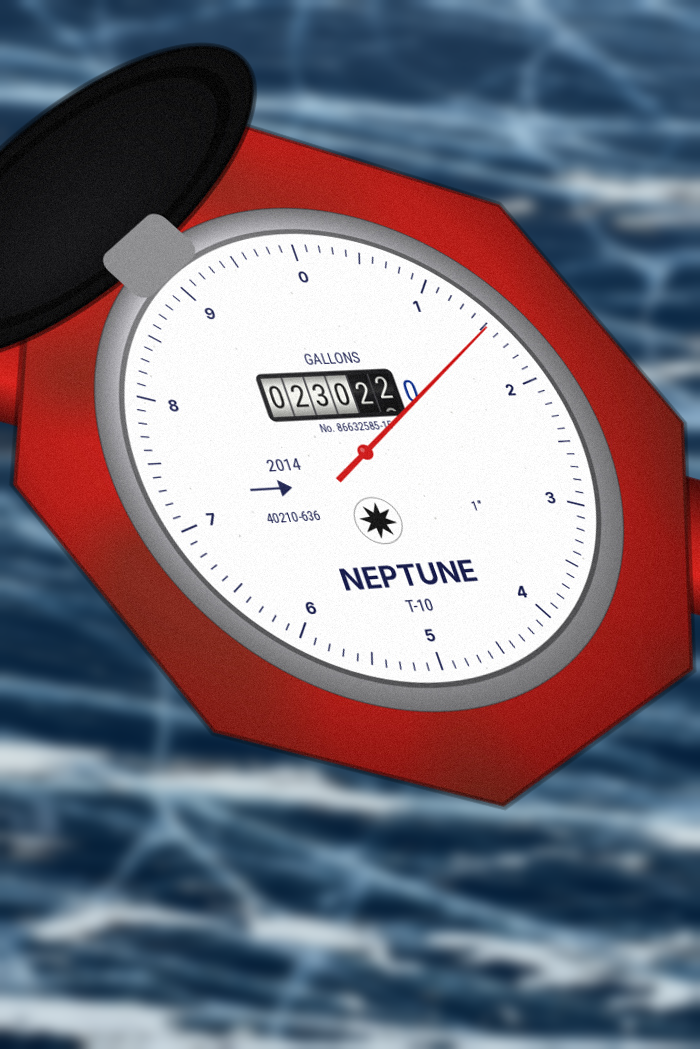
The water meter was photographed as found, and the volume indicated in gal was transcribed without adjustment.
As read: 230221.5 gal
